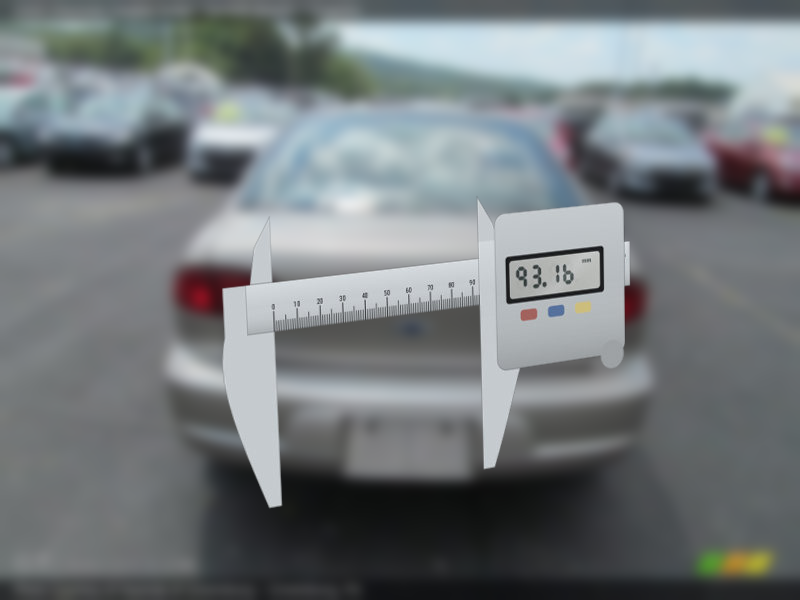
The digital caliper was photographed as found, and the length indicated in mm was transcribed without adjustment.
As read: 93.16 mm
